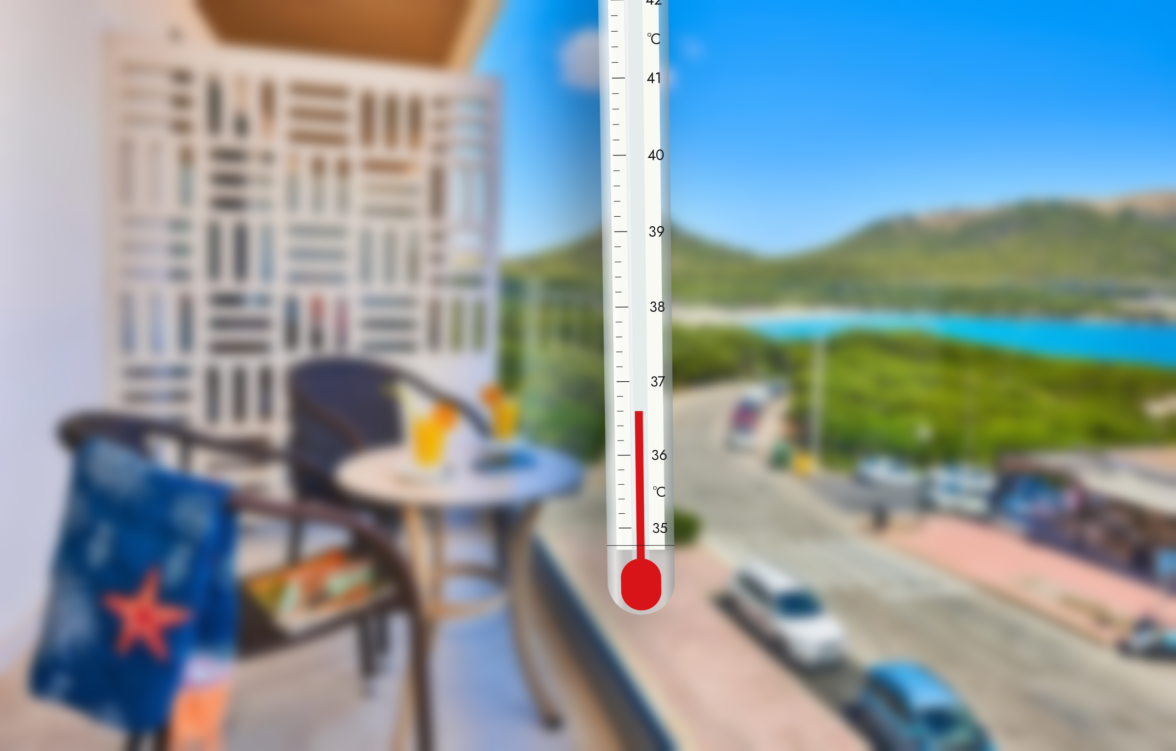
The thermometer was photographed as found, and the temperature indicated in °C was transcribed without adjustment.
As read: 36.6 °C
